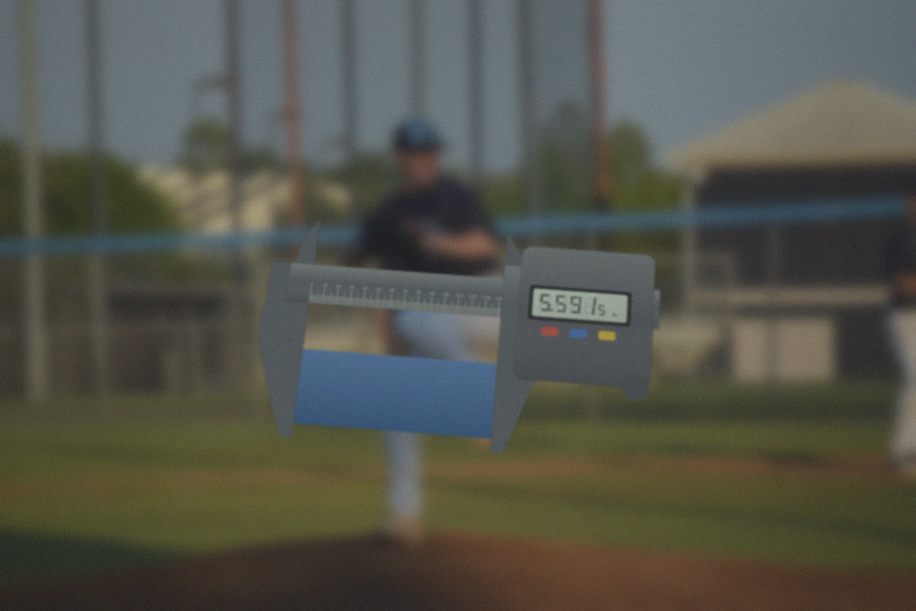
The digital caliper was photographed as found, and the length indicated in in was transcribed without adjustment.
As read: 5.5915 in
